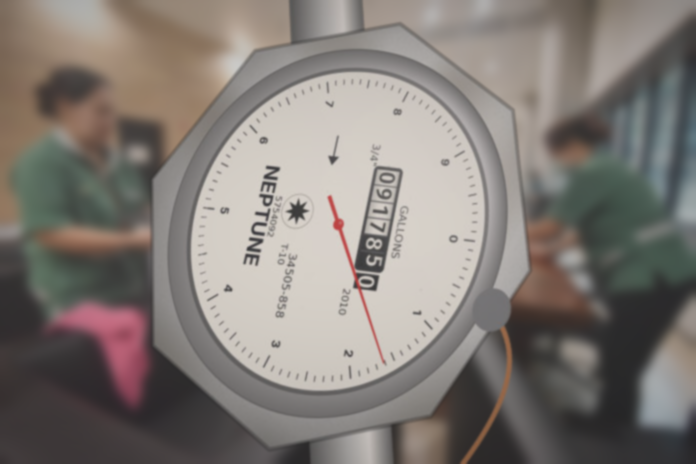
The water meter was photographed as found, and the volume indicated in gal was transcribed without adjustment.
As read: 917851.6 gal
